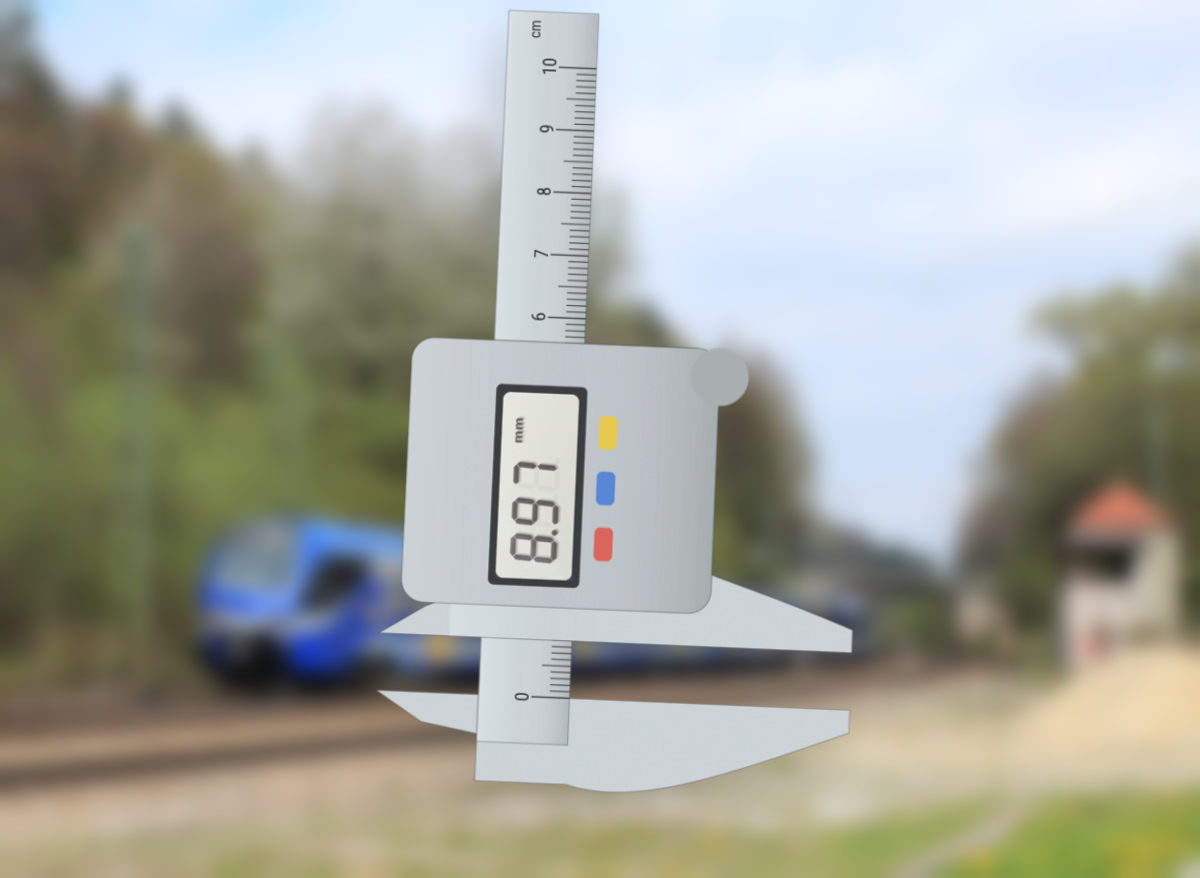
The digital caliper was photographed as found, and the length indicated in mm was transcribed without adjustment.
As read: 8.97 mm
